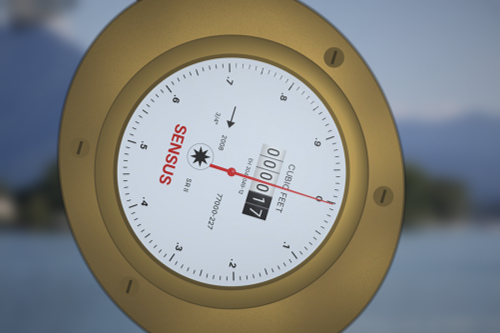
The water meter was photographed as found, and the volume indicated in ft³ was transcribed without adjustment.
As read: 17.00 ft³
